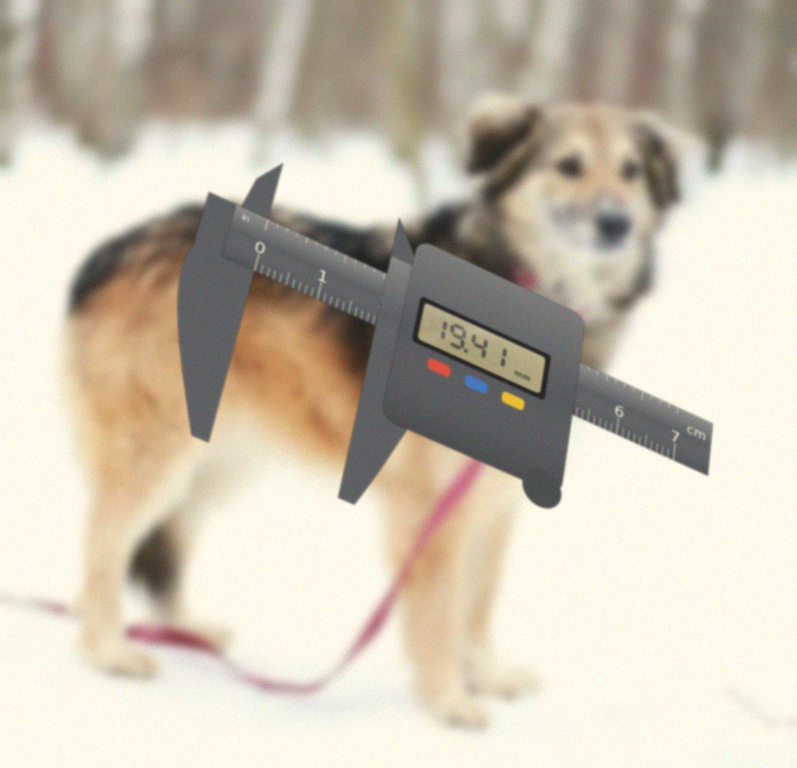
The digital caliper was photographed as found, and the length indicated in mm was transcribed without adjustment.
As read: 19.41 mm
